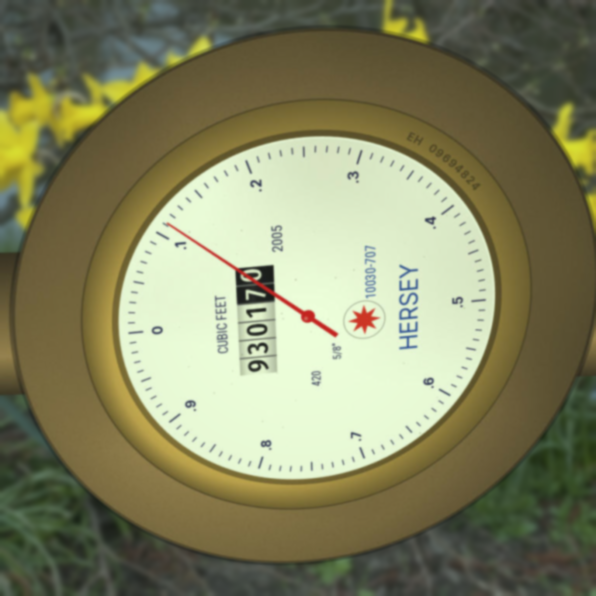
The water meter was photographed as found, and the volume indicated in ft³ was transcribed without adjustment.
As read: 930170.11 ft³
